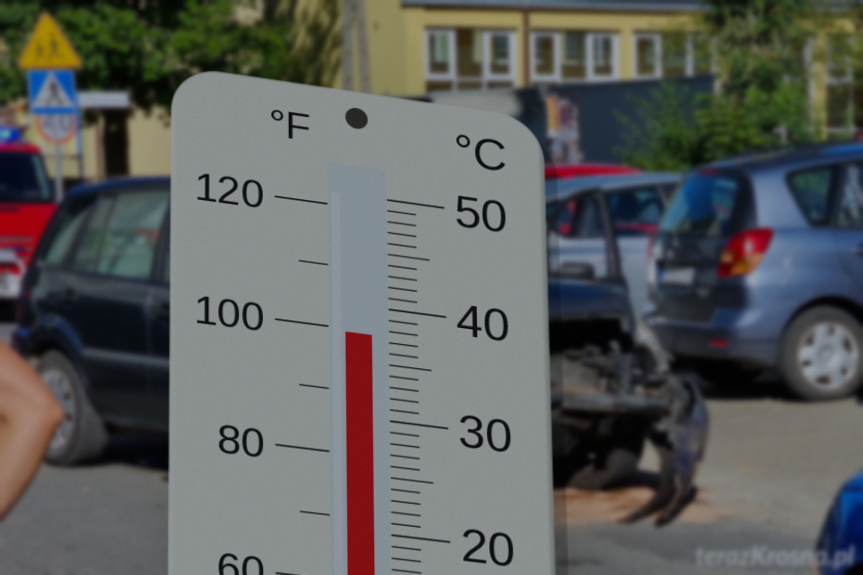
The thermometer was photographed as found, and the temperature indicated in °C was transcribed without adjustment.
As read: 37.5 °C
